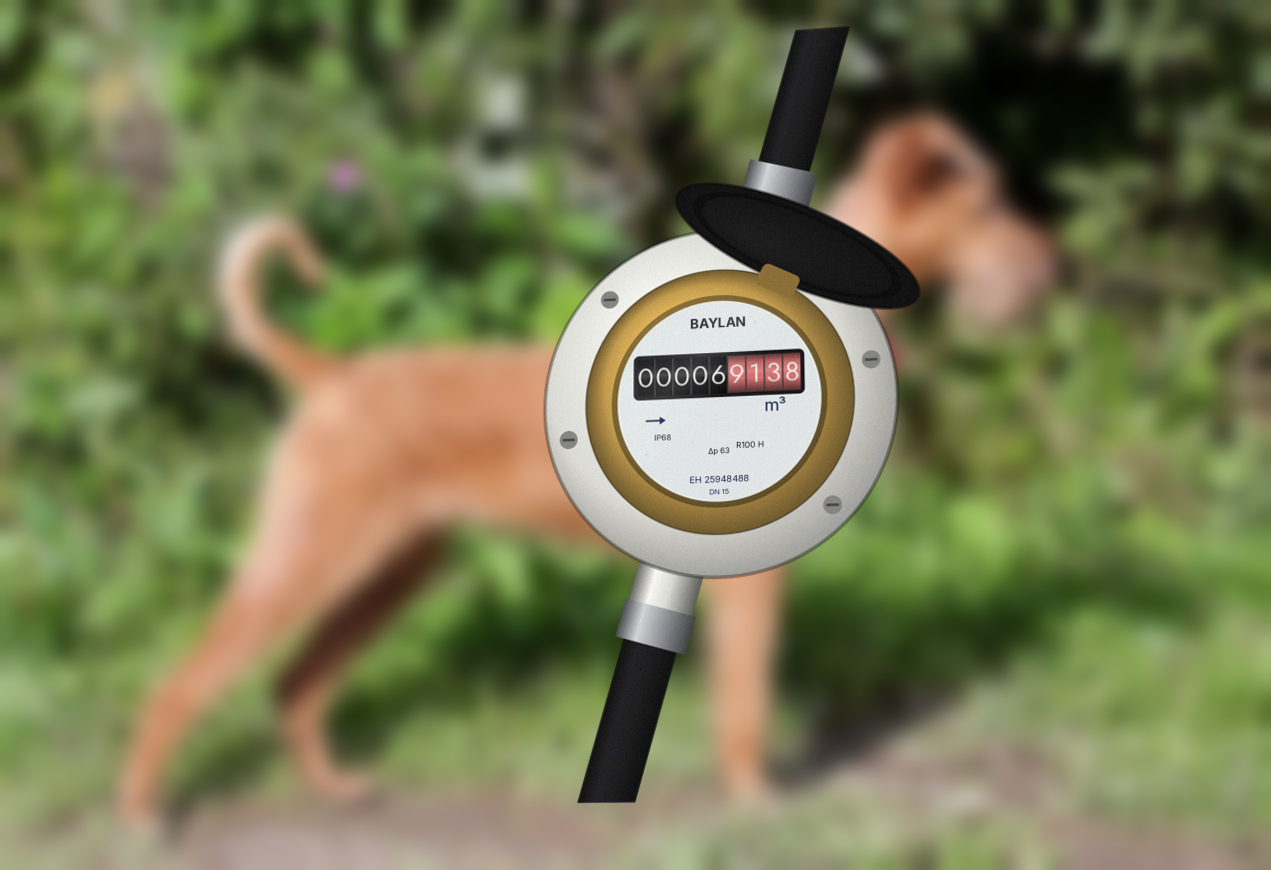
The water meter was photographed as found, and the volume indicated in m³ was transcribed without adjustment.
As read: 6.9138 m³
